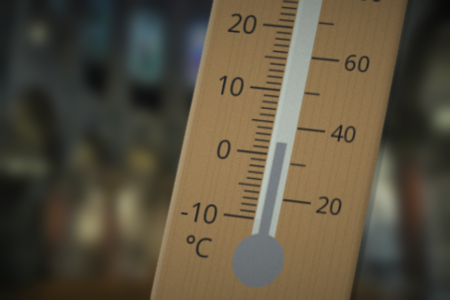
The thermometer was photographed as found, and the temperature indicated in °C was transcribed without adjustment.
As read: 2 °C
